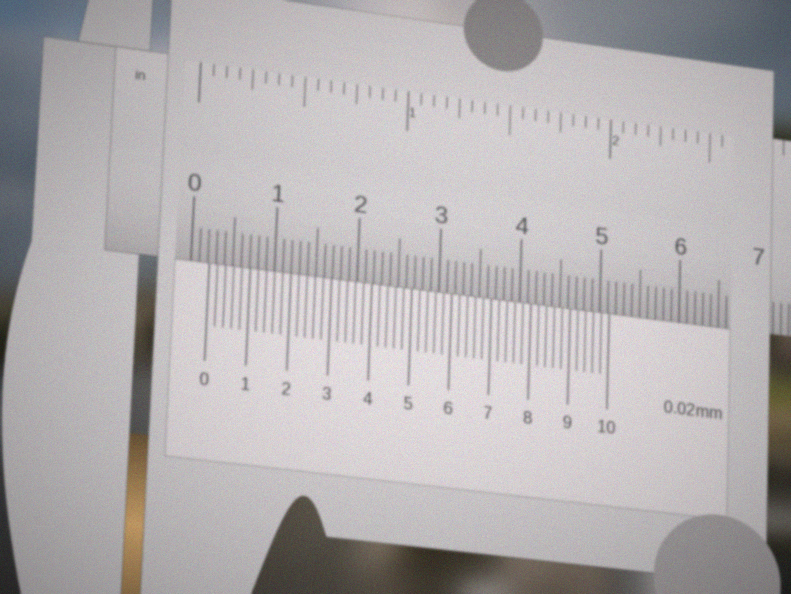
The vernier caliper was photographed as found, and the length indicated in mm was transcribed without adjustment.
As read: 2.2 mm
